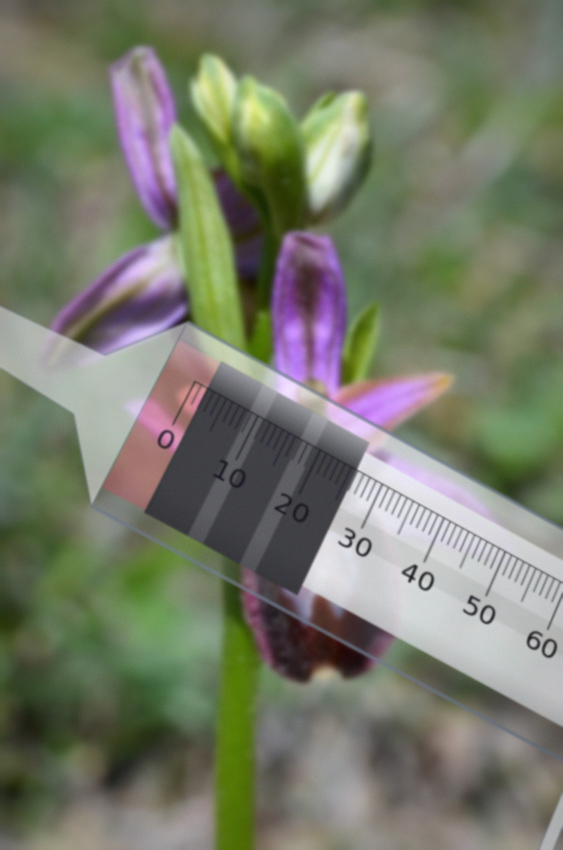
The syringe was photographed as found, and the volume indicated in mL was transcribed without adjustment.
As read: 2 mL
